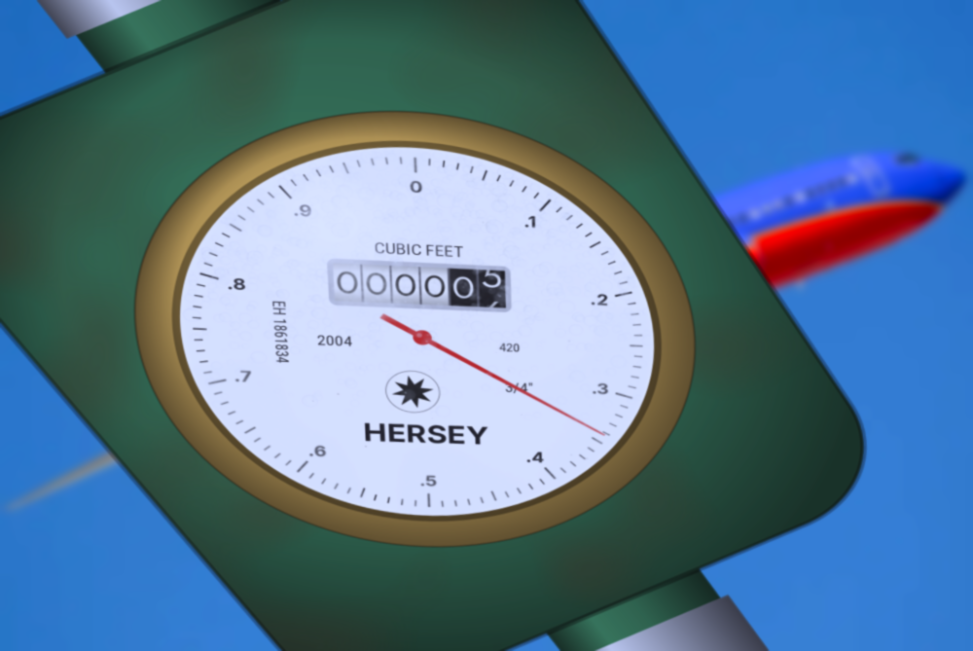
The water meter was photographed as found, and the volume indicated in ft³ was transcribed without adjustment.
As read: 5.34 ft³
